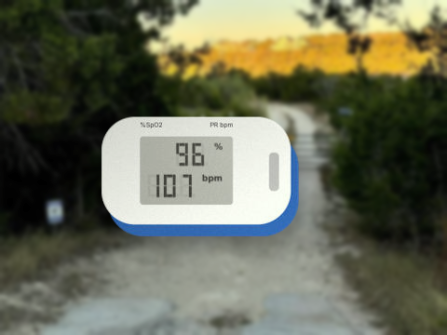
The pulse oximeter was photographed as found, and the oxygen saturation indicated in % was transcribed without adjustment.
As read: 96 %
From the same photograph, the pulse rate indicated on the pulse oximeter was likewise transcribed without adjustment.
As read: 107 bpm
